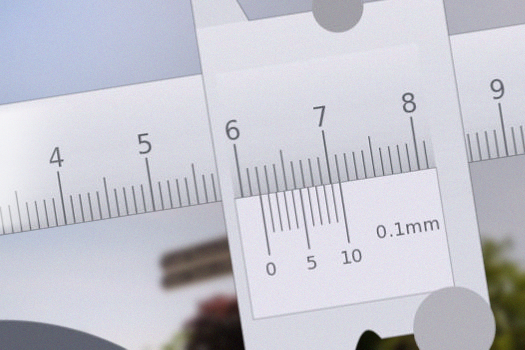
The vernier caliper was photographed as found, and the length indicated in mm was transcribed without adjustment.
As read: 62.0 mm
